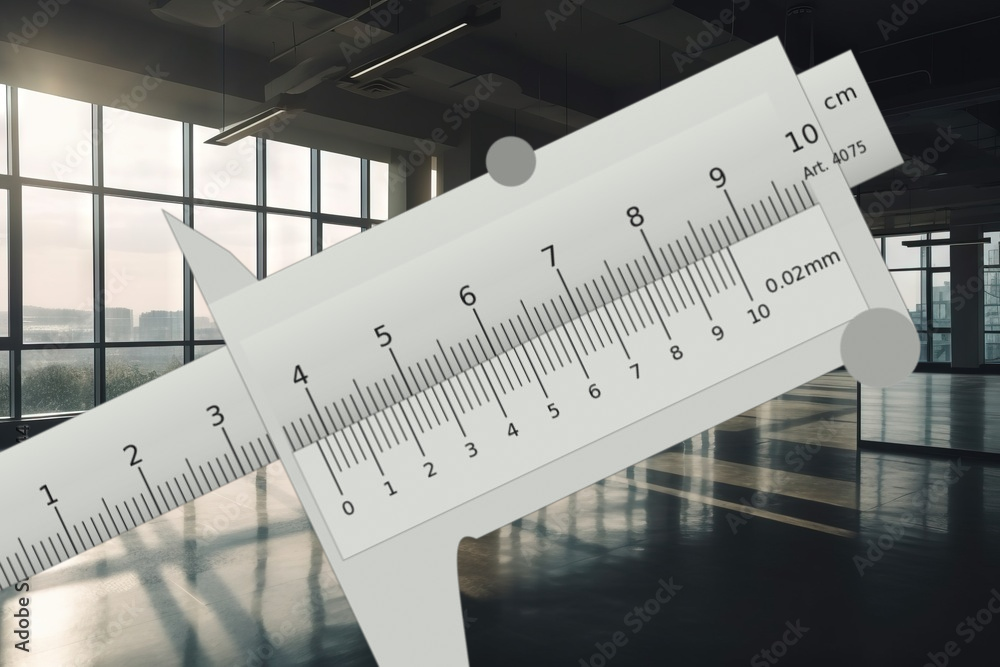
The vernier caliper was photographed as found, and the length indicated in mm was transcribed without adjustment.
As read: 38.6 mm
